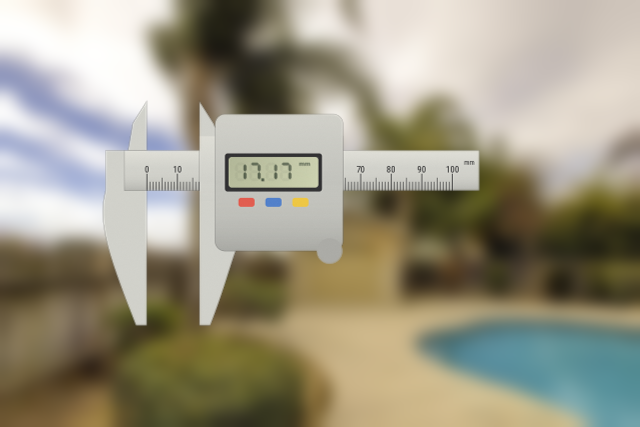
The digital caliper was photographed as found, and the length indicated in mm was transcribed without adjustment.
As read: 17.17 mm
